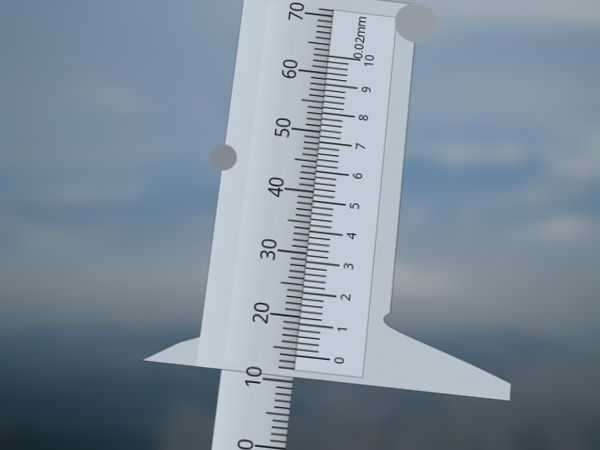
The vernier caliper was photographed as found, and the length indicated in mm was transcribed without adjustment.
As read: 14.0 mm
